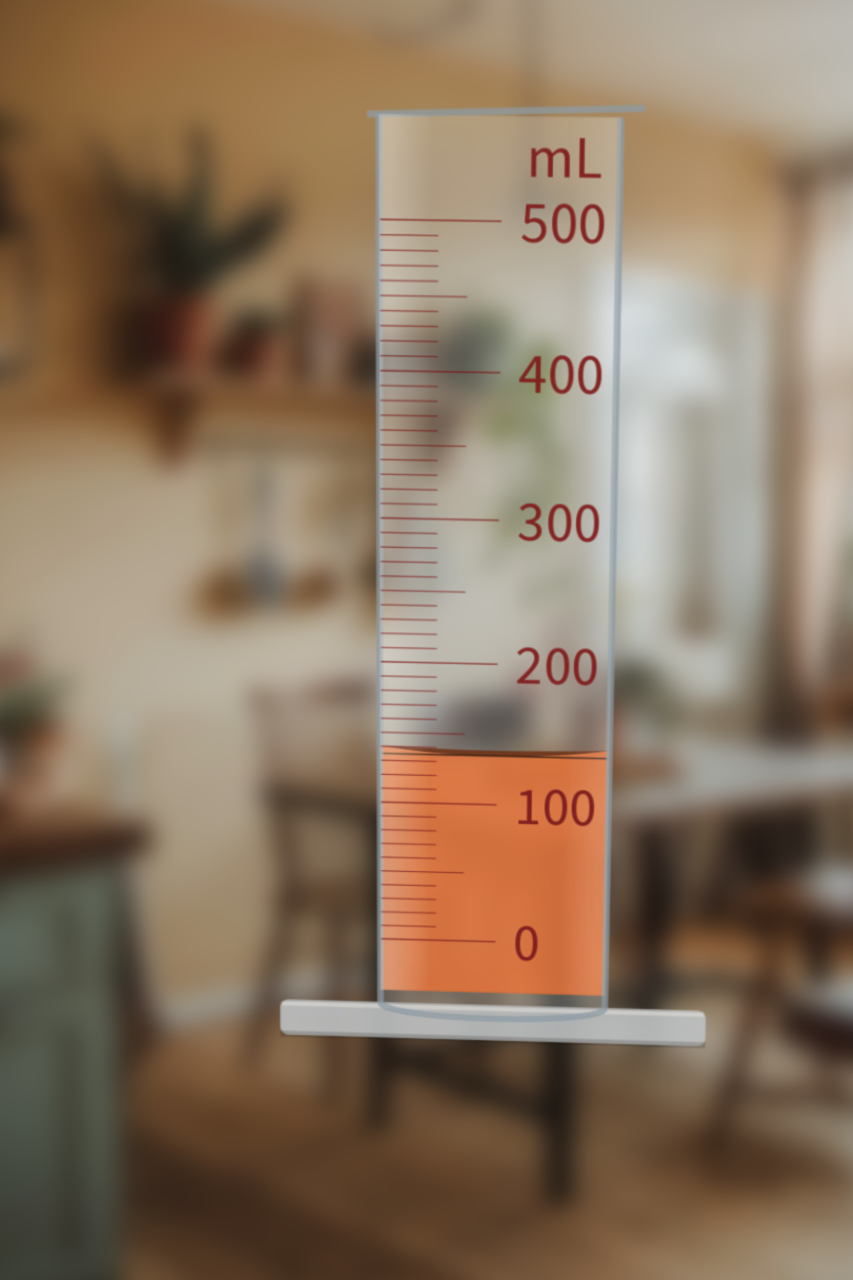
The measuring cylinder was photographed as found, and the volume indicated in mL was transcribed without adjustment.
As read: 135 mL
